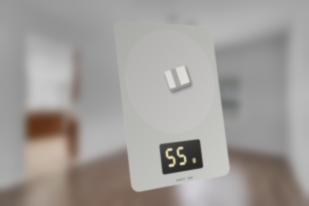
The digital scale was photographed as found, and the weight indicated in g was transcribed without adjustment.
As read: 55 g
